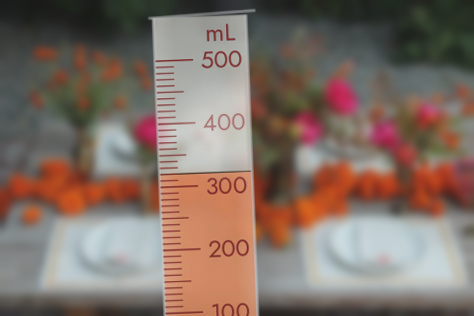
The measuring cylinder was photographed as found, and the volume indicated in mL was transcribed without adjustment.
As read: 320 mL
